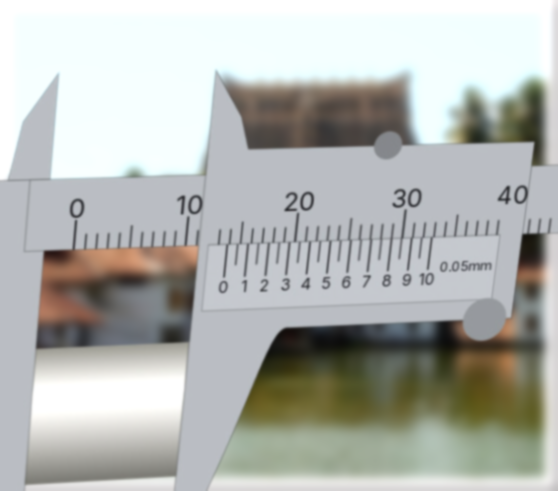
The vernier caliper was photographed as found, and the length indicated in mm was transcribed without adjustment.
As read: 13.8 mm
